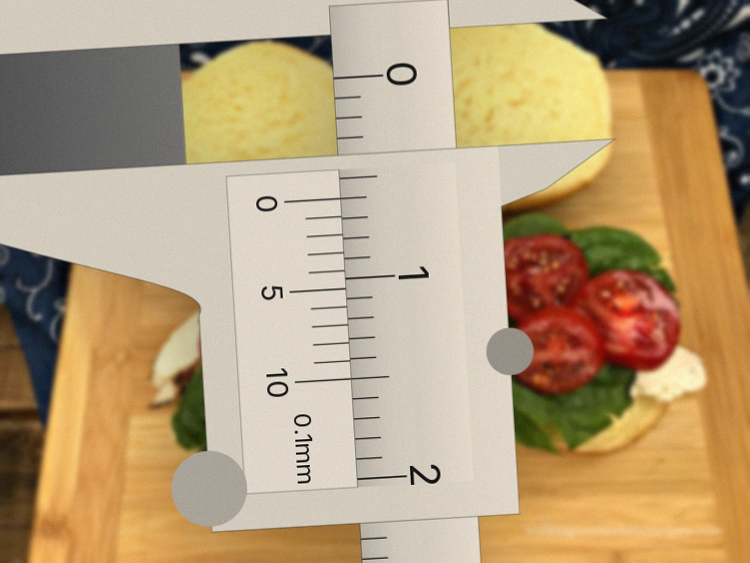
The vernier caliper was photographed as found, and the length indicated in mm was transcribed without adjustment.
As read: 6.0 mm
